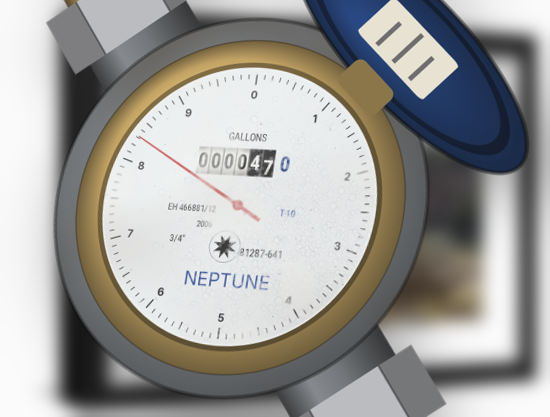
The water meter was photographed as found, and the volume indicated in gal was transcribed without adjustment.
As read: 468.3 gal
